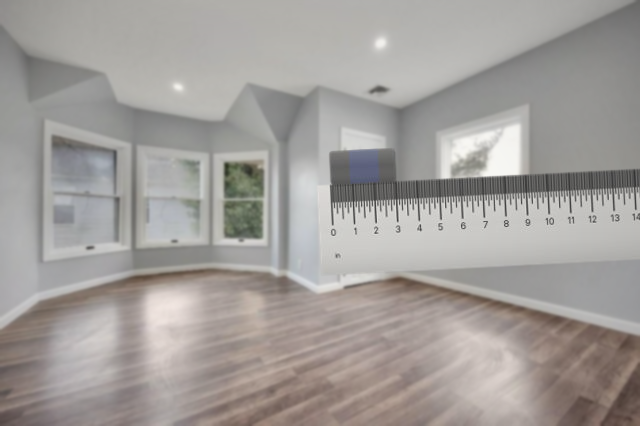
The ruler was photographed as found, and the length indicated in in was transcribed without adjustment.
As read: 3 in
